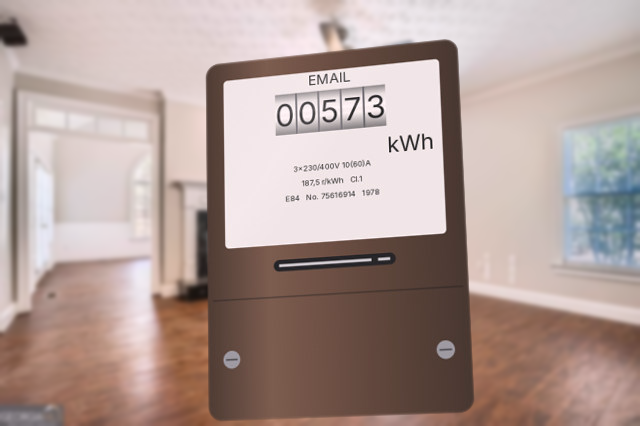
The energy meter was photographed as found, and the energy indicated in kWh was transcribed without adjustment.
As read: 573 kWh
